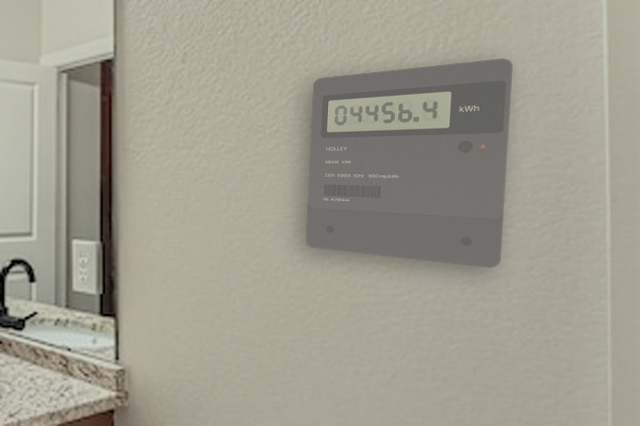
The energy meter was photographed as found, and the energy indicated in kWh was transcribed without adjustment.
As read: 4456.4 kWh
